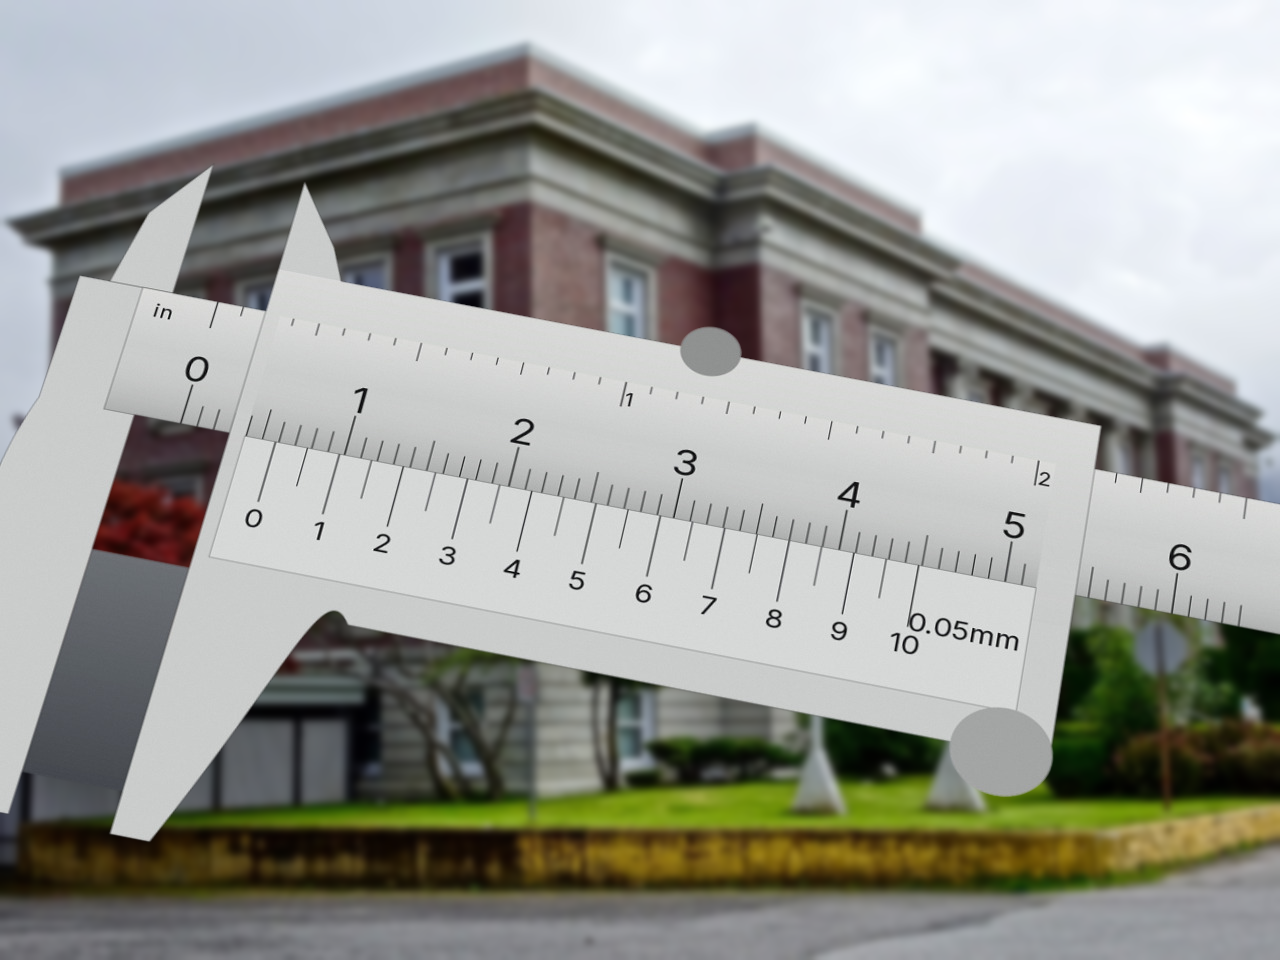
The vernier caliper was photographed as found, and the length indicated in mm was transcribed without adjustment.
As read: 5.8 mm
